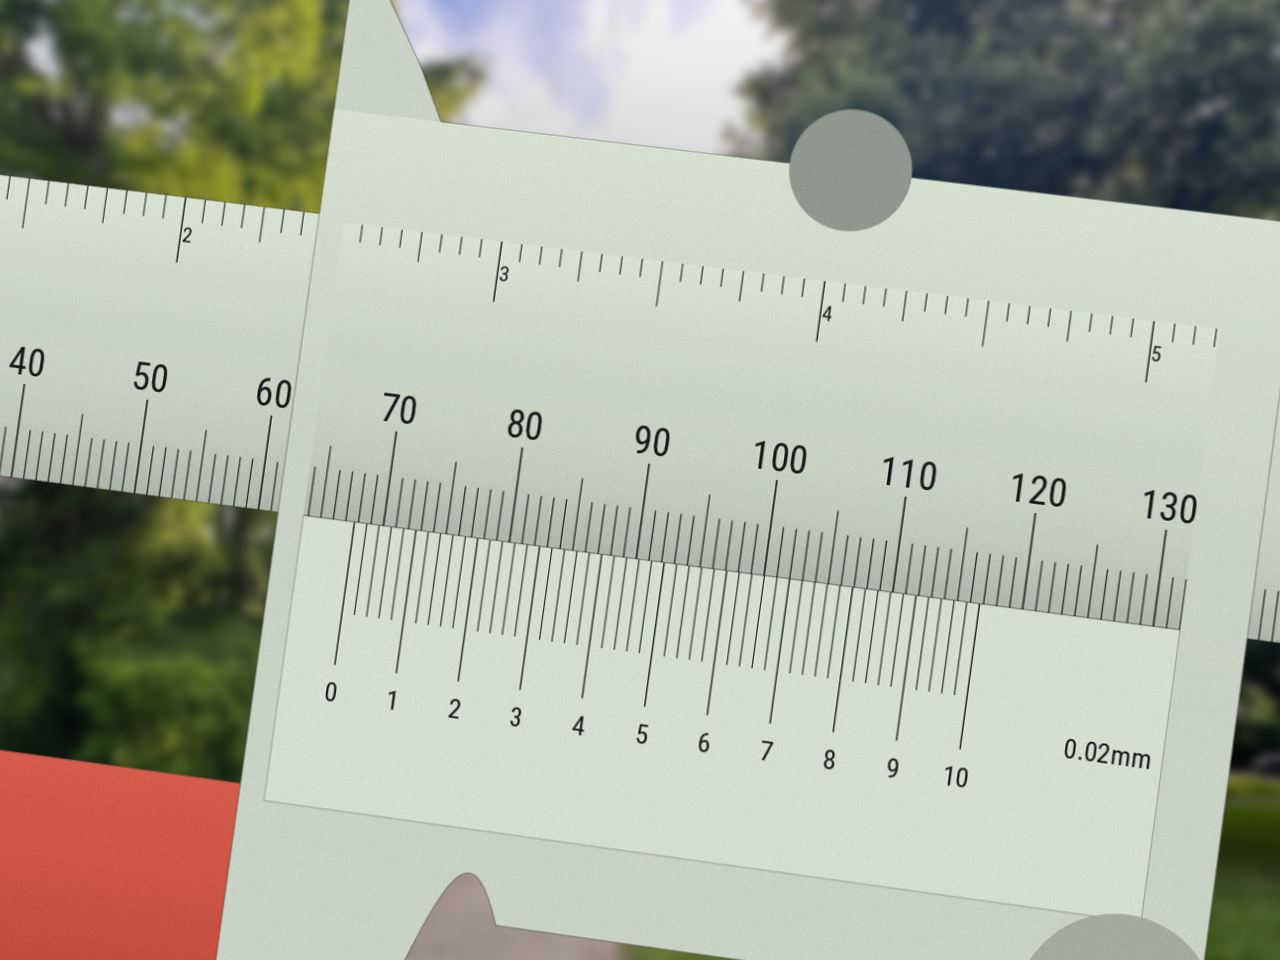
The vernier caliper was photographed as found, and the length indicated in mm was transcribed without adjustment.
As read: 67.7 mm
